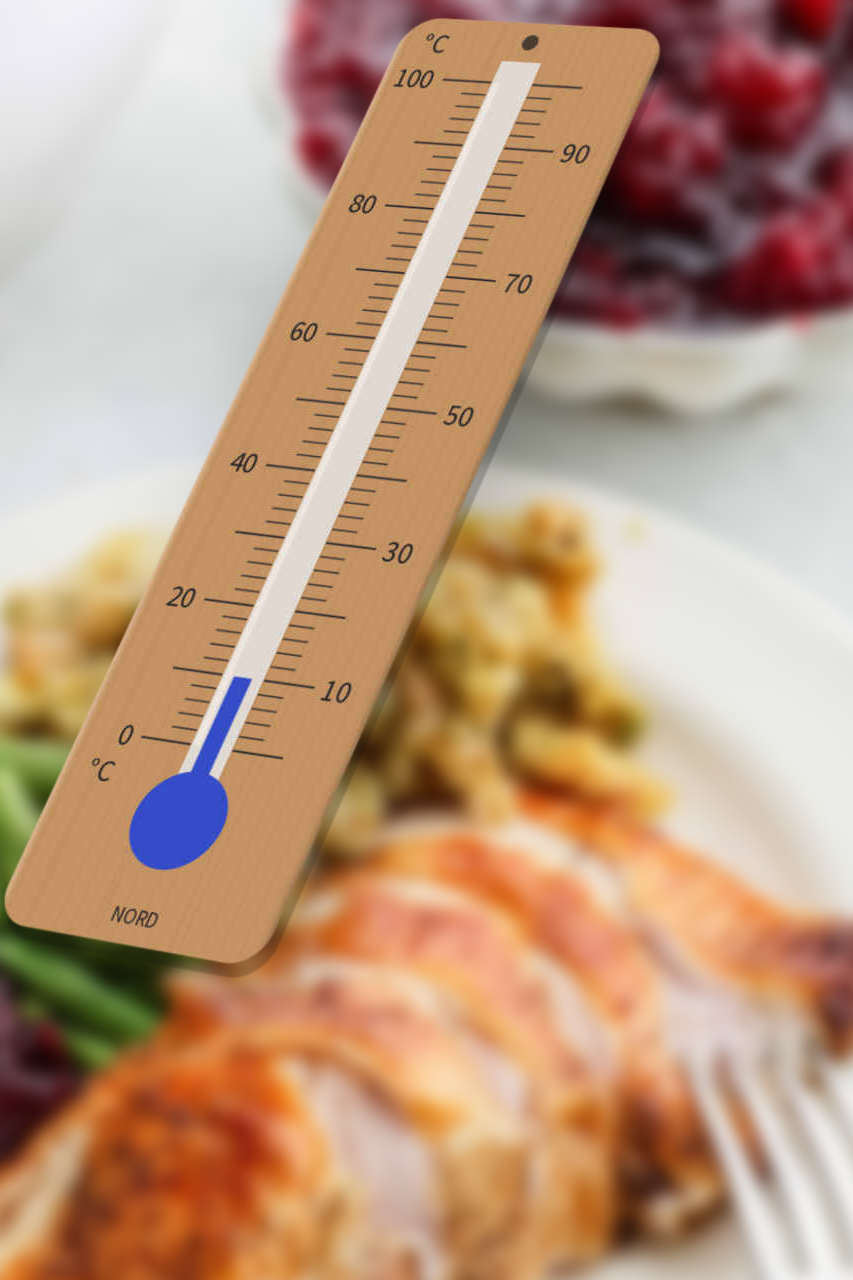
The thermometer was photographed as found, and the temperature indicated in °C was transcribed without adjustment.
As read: 10 °C
